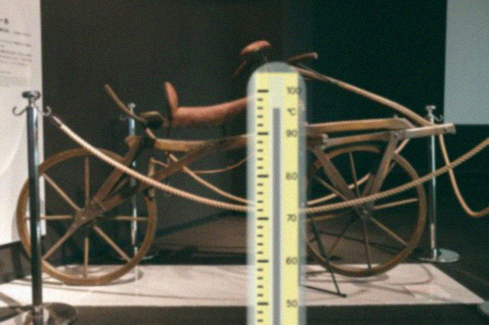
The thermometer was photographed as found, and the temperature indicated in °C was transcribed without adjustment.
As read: 96 °C
